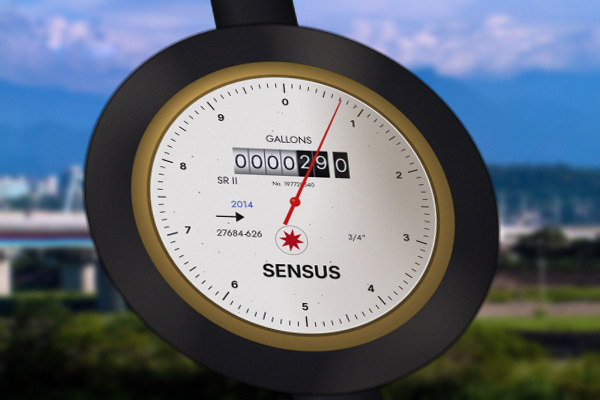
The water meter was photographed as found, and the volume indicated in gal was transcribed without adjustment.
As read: 290.7 gal
